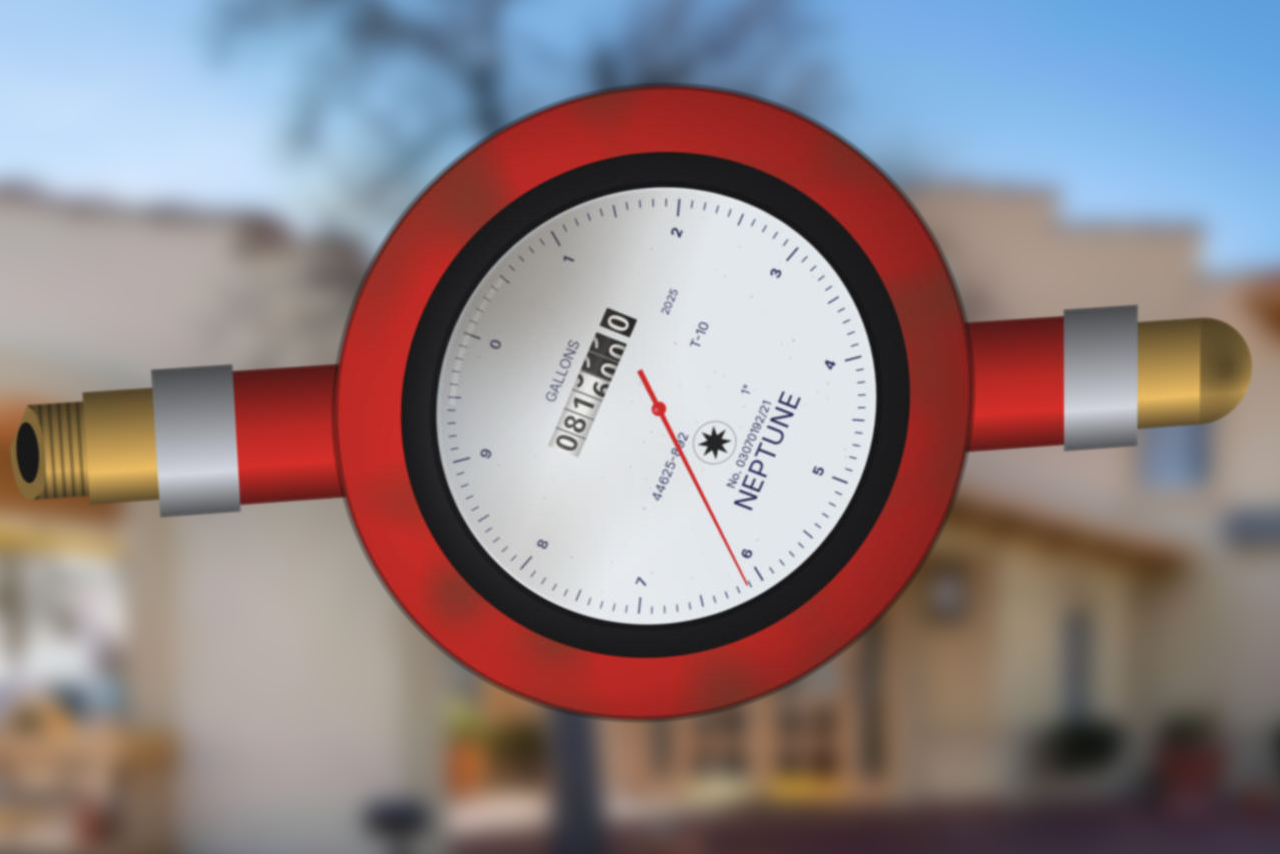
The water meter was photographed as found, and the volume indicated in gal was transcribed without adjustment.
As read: 815996.1 gal
